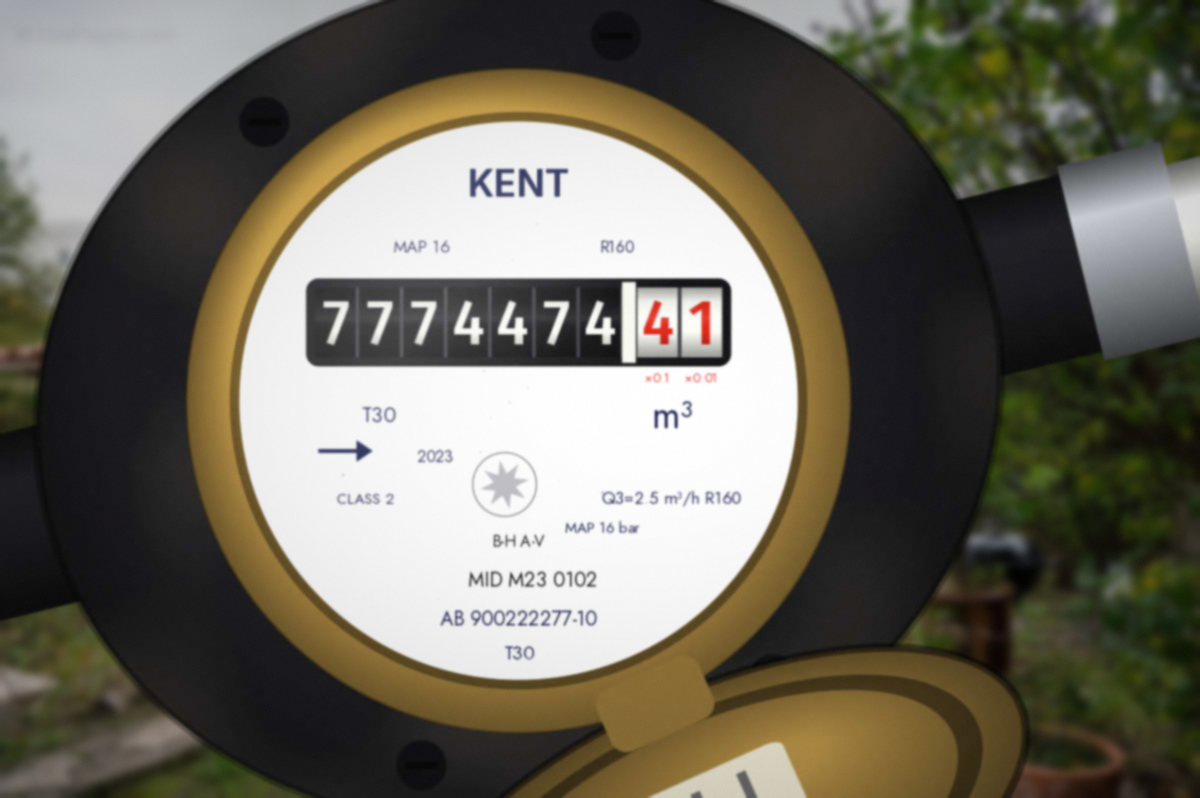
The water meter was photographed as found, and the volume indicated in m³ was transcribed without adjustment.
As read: 7774474.41 m³
